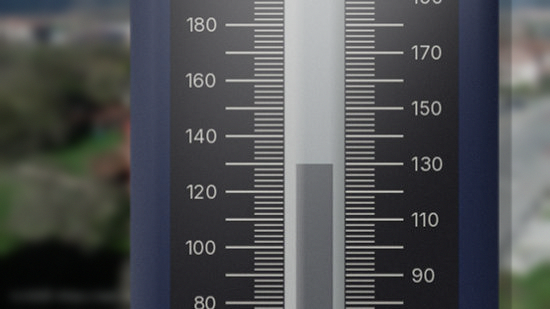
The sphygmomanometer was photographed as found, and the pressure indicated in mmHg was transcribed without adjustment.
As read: 130 mmHg
